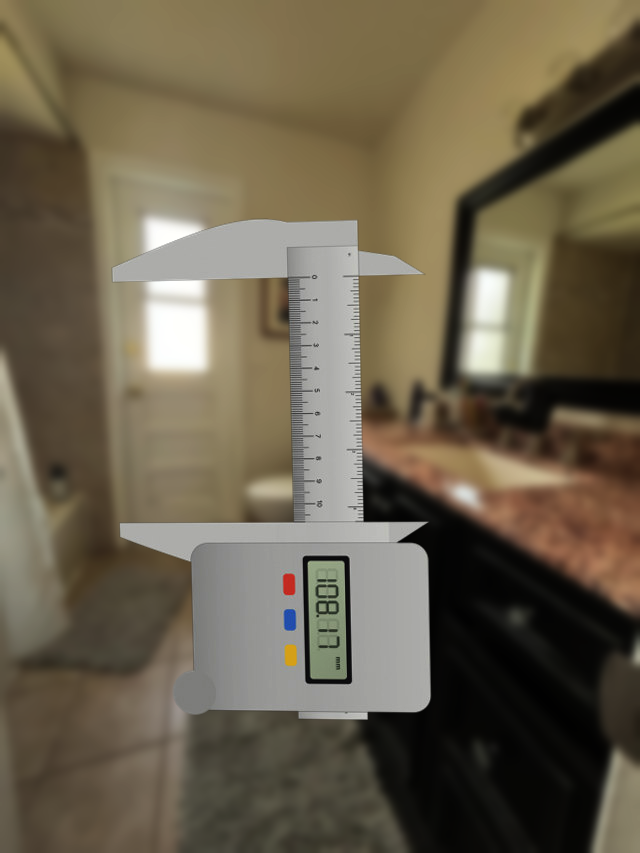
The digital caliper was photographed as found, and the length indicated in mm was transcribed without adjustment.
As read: 108.17 mm
